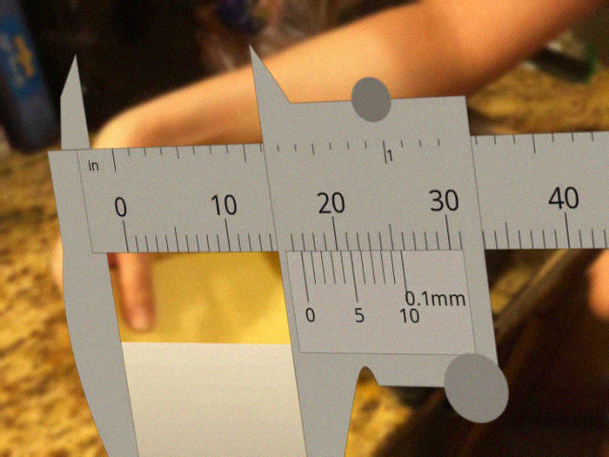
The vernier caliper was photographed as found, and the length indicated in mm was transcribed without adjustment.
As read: 16.7 mm
